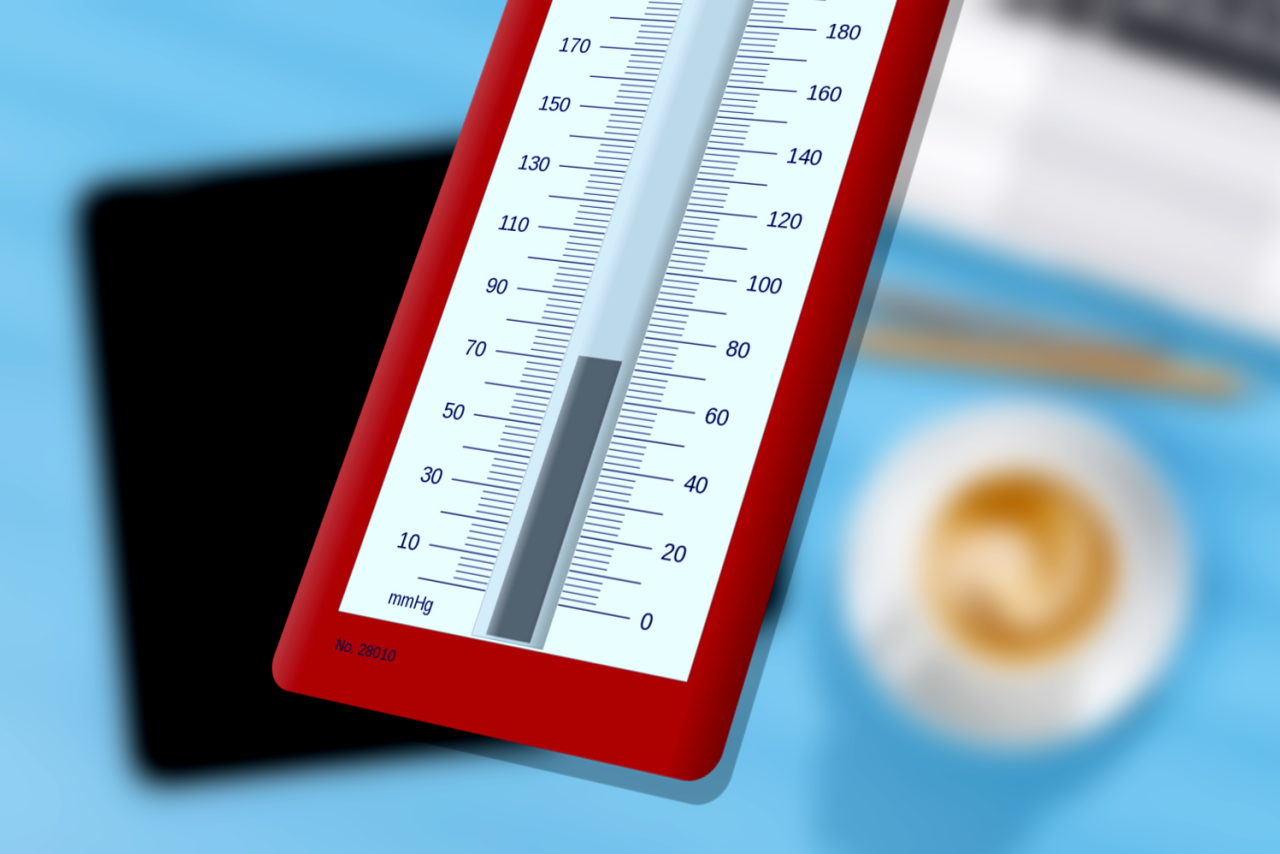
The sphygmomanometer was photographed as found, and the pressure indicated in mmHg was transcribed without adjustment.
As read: 72 mmHg
